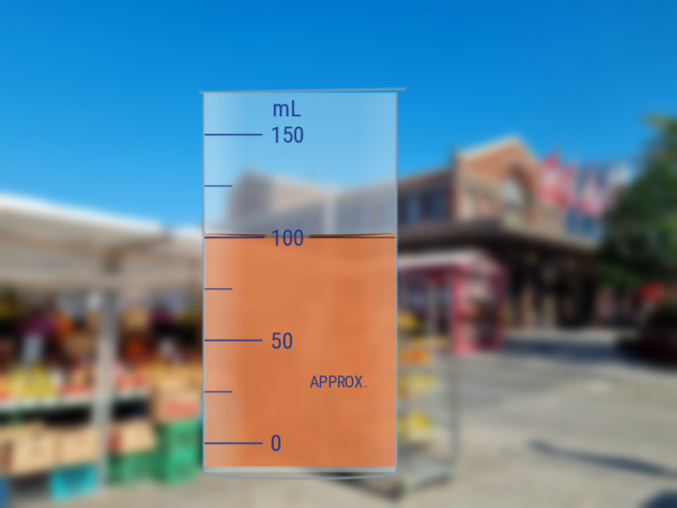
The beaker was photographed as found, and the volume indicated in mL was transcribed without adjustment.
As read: 100 mL
